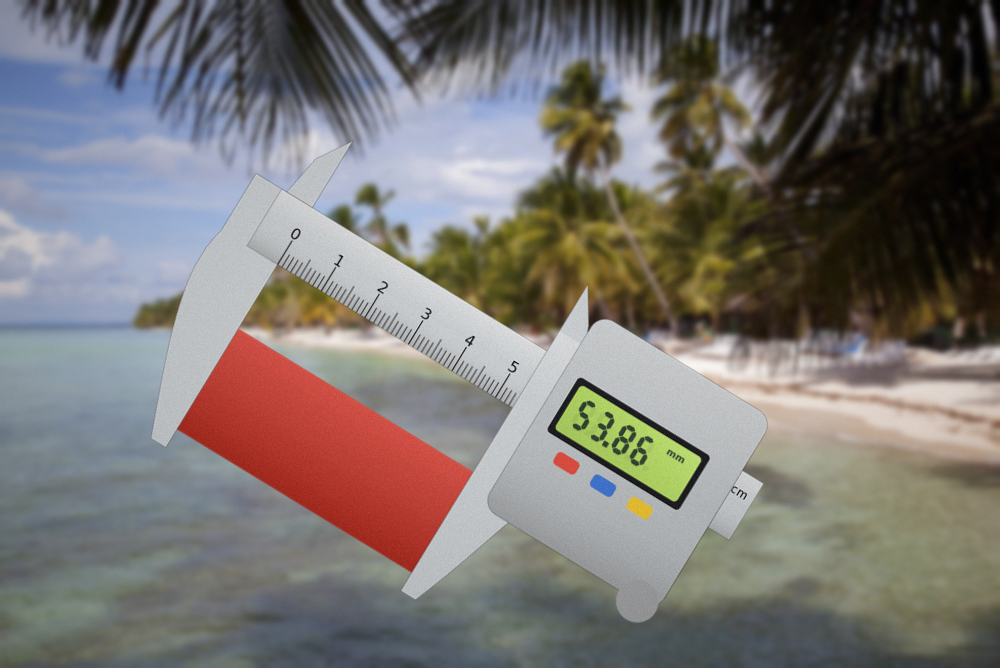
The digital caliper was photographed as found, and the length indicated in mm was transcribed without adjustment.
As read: 53.86 mm
